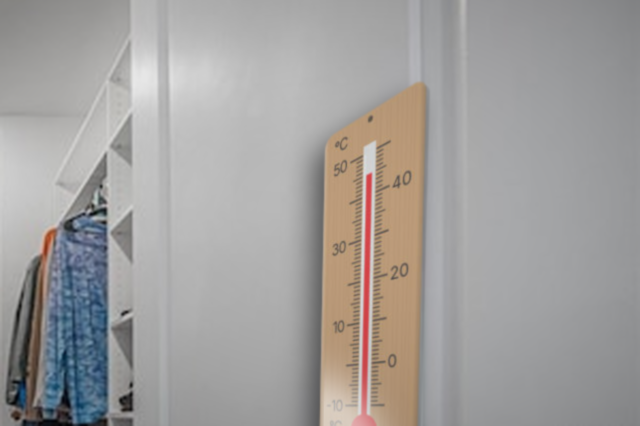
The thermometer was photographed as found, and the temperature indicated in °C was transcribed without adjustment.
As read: 45 °C
